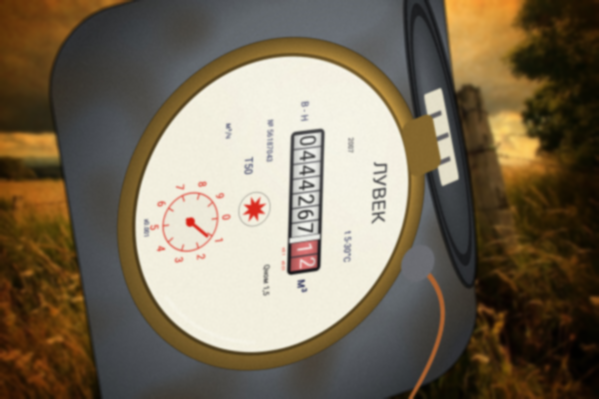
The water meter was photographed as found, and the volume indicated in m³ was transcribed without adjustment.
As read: 444267.121 m³
